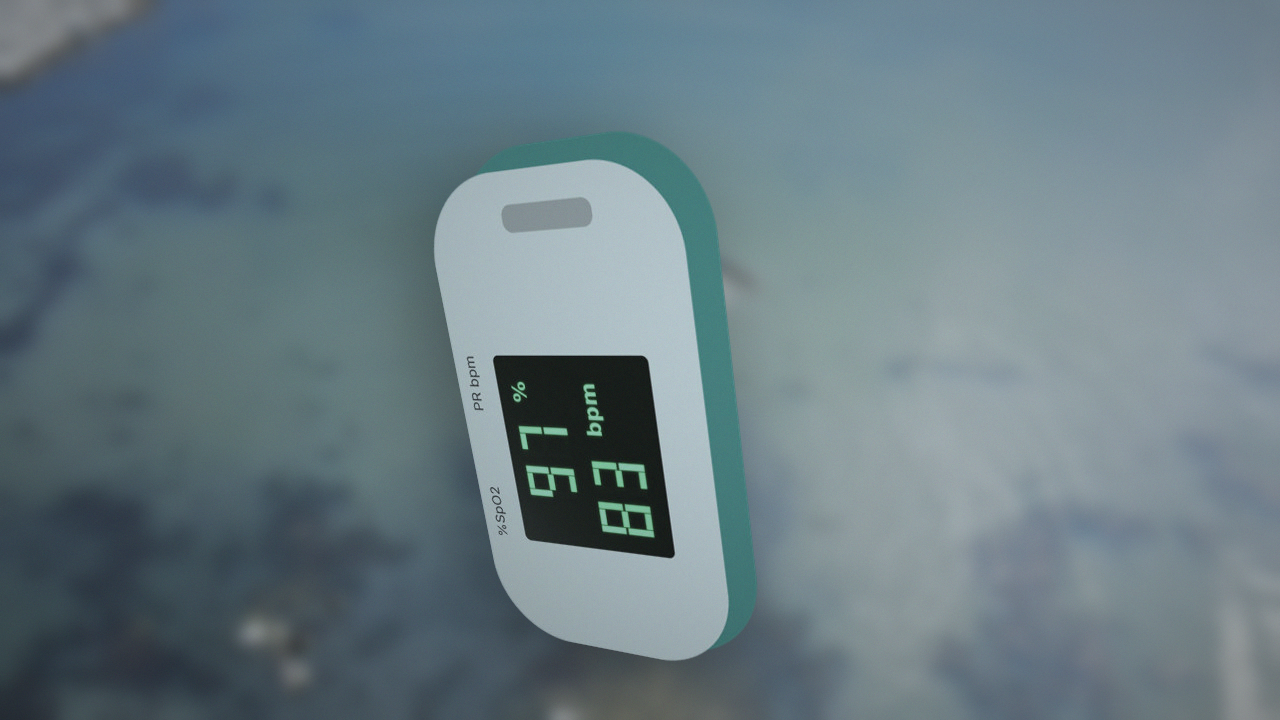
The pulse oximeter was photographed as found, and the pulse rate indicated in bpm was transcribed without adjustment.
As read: 83 bpm
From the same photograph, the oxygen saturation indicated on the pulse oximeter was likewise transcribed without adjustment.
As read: 97 %
